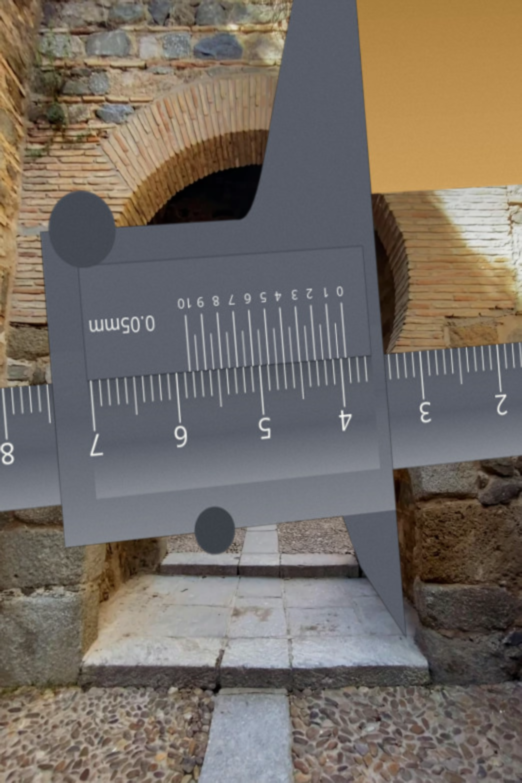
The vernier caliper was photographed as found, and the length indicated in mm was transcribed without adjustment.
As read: 39.4 mm
